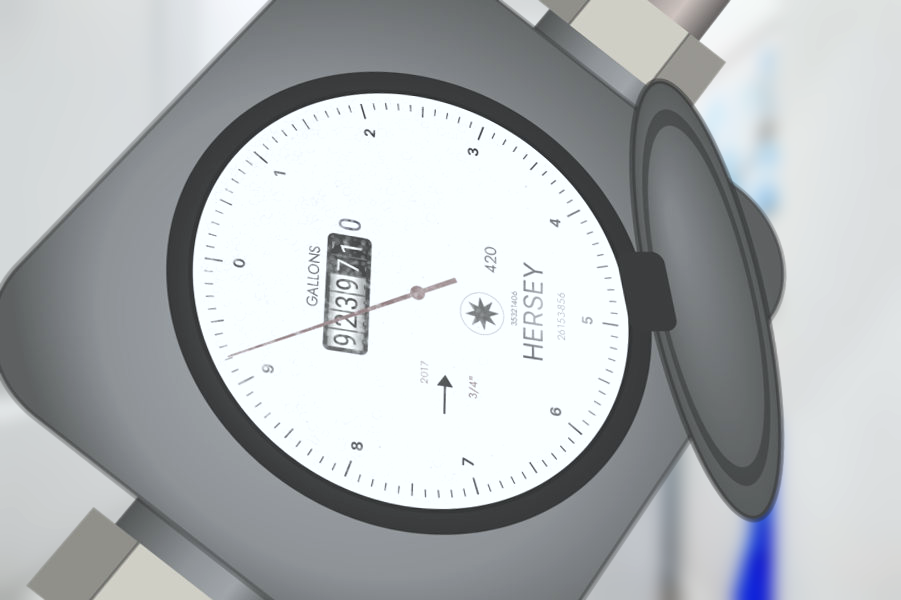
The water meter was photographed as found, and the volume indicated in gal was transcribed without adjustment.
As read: 9239709.2 gal
